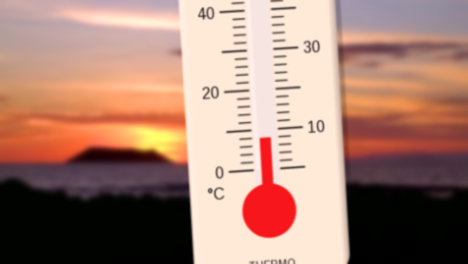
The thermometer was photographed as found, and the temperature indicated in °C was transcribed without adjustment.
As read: 8 °C
